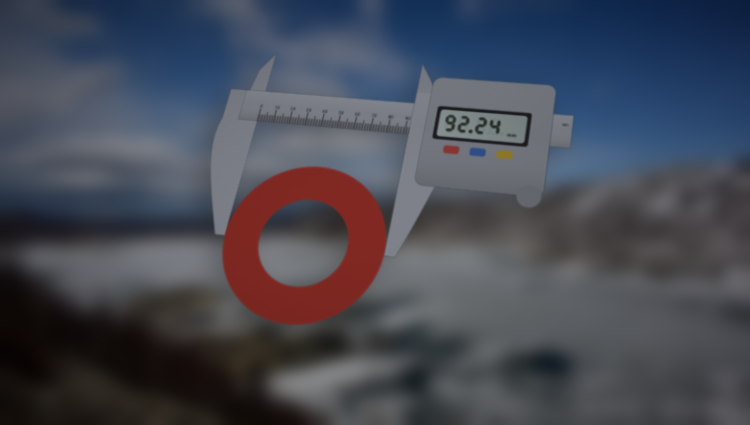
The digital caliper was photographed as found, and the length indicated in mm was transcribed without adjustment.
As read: 92.24 mm
